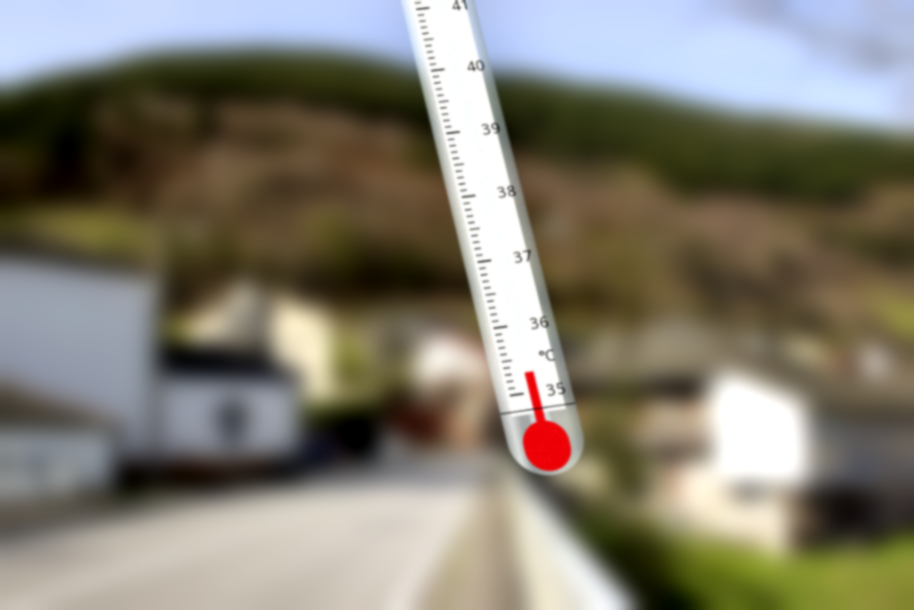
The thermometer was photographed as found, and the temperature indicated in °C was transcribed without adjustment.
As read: 35.3 °C
